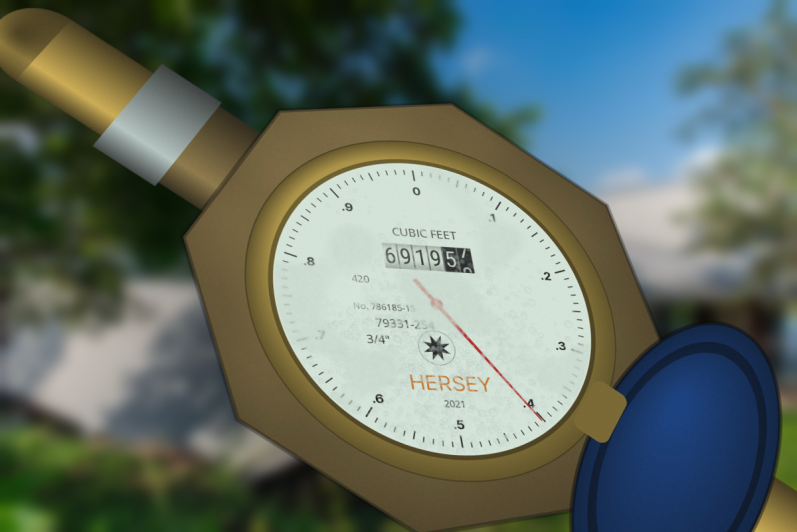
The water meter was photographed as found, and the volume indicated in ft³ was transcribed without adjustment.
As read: 691957.40 ft³
